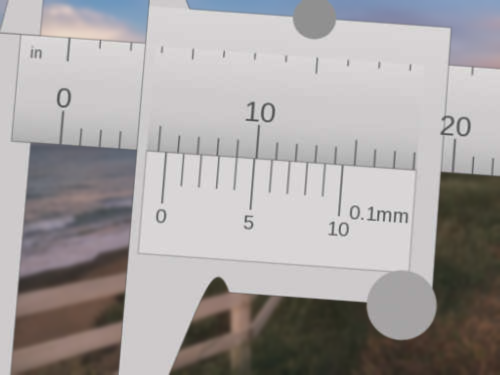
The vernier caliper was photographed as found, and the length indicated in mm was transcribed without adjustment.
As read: 5.4 mm
